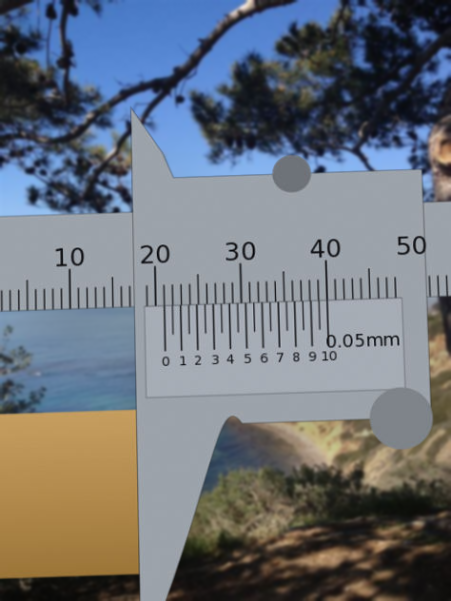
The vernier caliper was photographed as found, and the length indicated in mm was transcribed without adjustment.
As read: 21.0 mm
